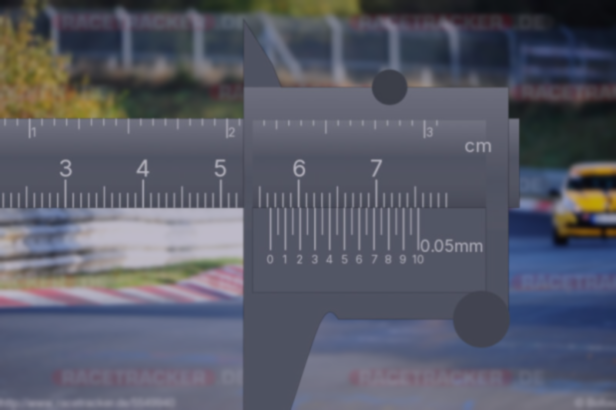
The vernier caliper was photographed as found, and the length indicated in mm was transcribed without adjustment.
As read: 56.4 mm
